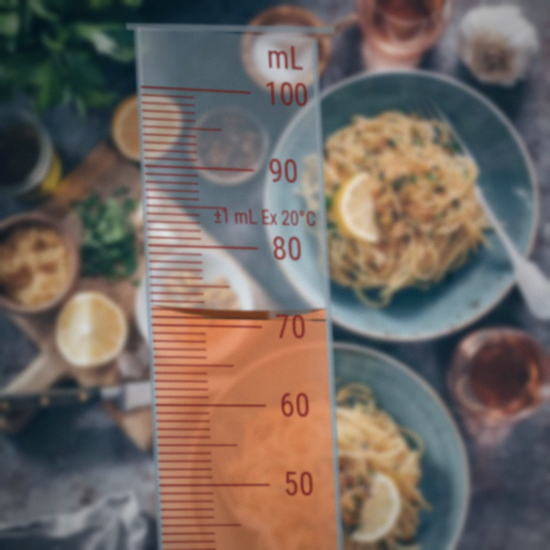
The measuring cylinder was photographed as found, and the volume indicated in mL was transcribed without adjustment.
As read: 71 mL
